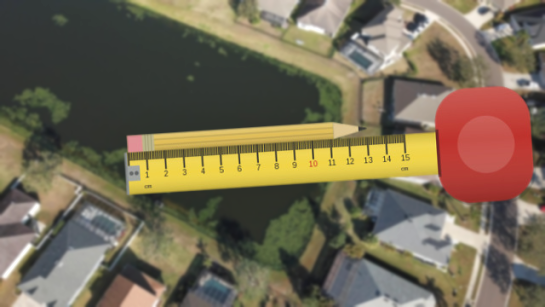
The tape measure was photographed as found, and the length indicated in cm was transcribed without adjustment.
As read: 13 cm
